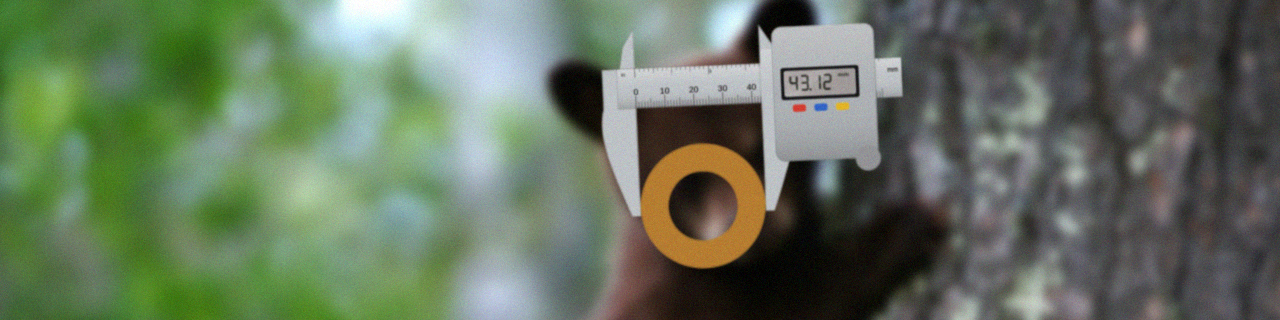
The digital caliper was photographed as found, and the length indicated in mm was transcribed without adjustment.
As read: 43.12 mm
